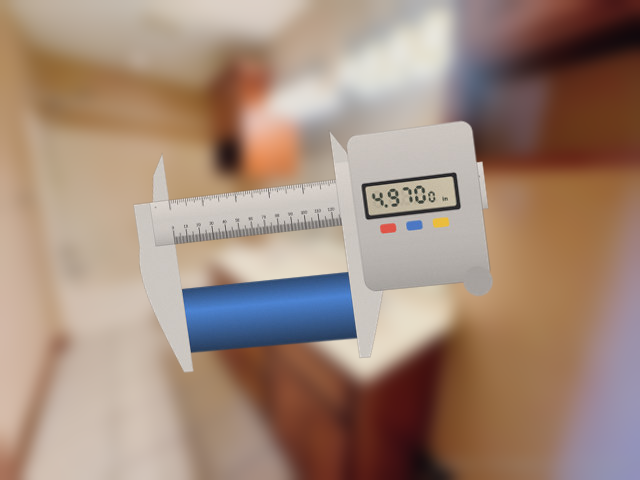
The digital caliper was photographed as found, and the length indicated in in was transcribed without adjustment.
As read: 4.9700 in
